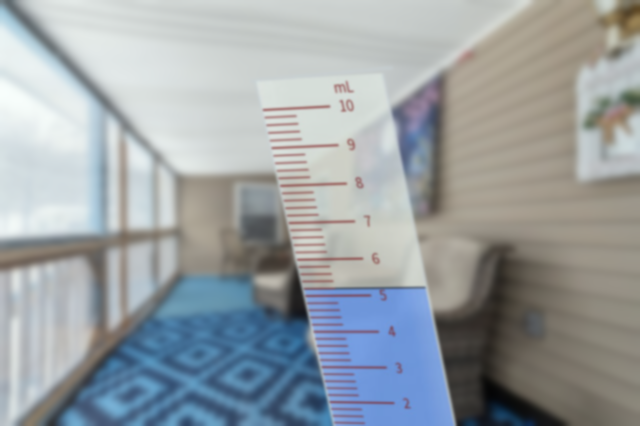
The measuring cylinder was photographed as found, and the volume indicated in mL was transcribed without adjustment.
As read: 5.2 mL
